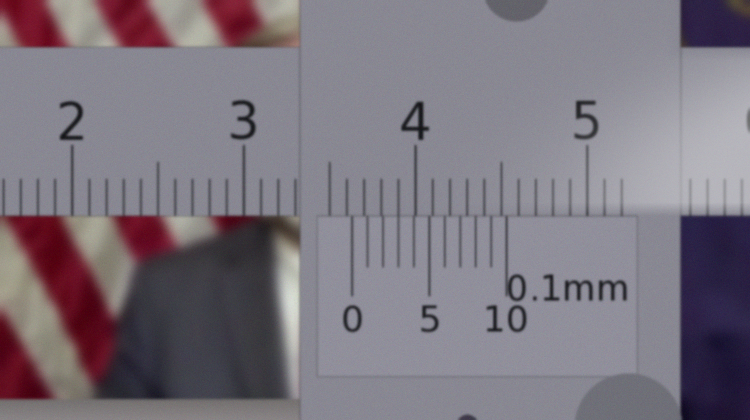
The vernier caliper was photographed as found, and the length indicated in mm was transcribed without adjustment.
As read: 36.3 mm
